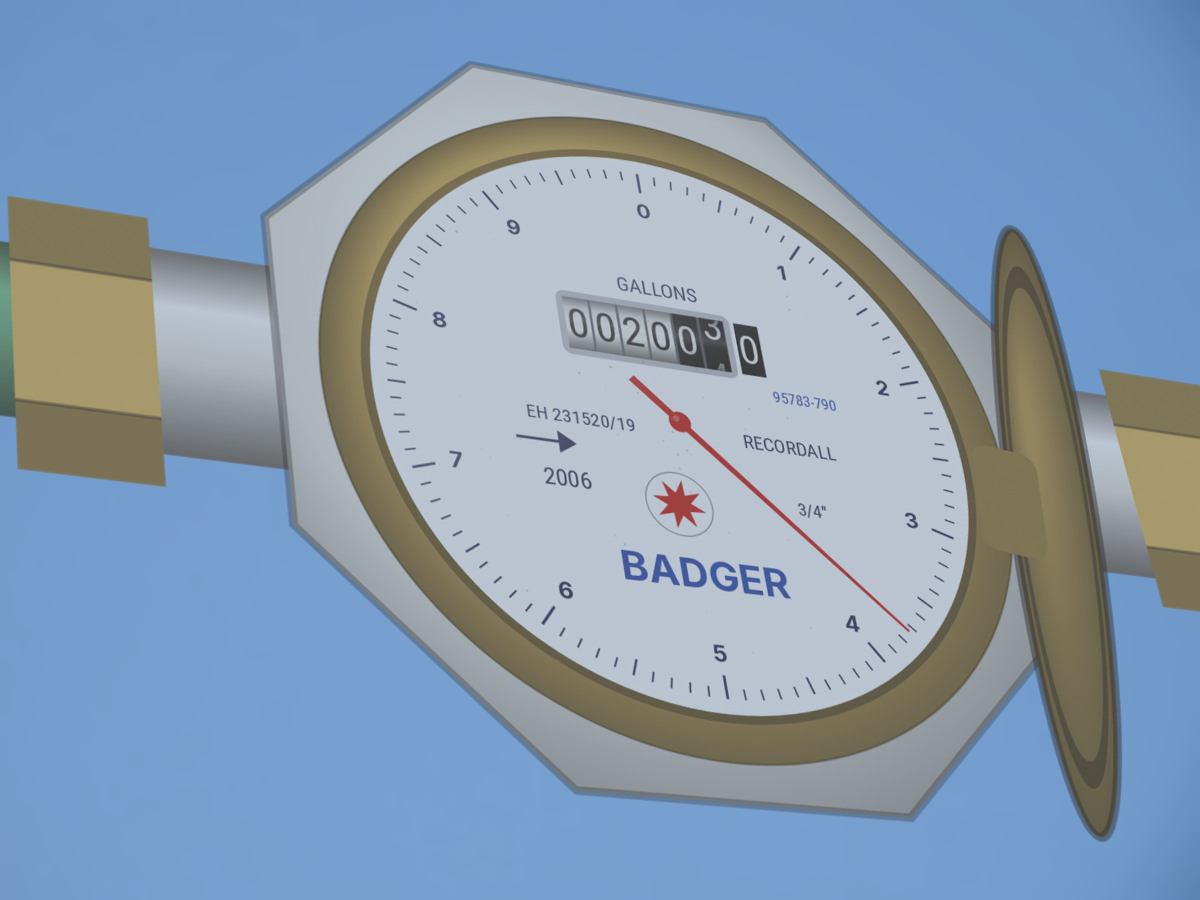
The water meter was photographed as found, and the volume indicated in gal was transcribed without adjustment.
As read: 20033.7 gal
